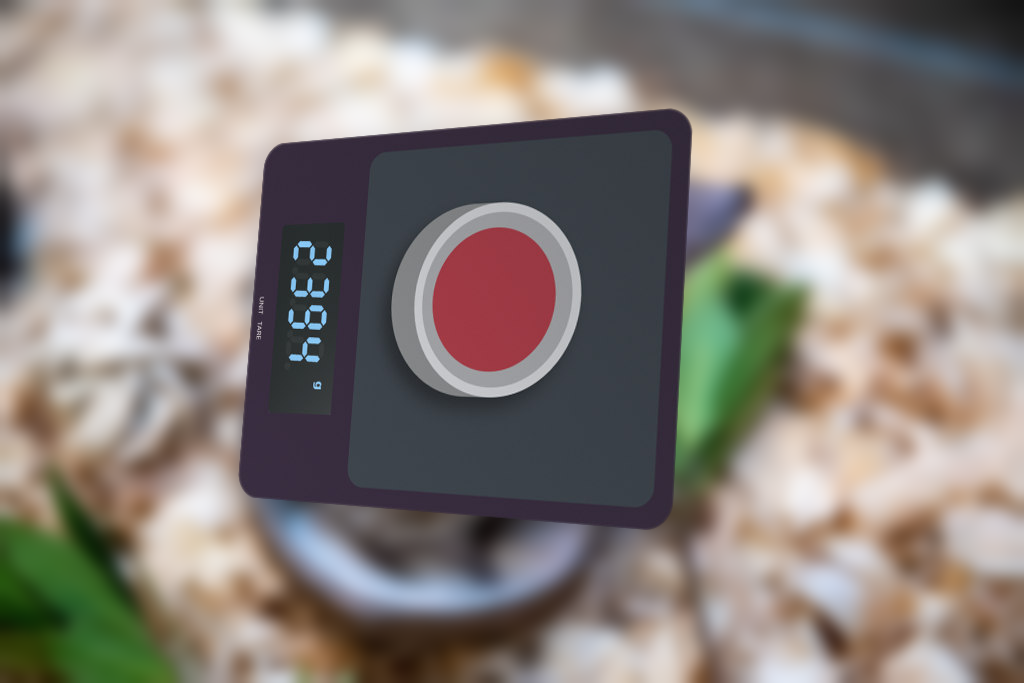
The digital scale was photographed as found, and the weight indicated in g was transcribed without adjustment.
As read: 2394 g
